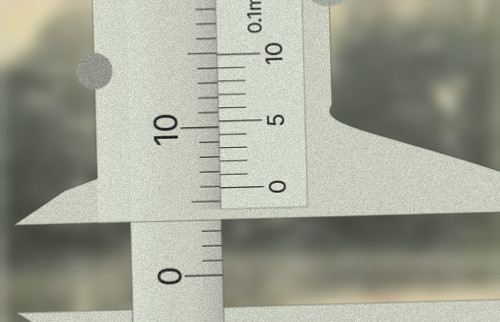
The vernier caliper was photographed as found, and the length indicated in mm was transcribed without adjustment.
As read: 5.9 mm
